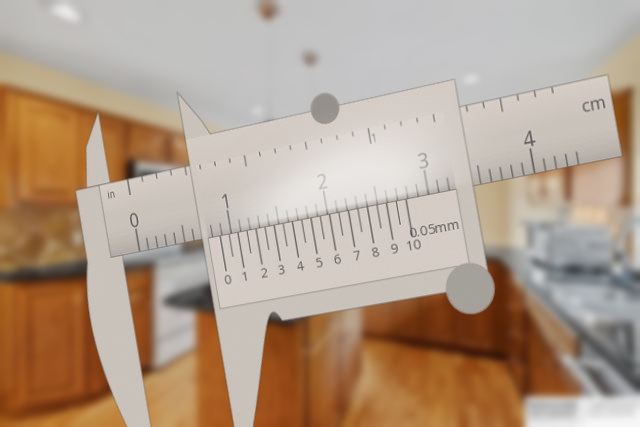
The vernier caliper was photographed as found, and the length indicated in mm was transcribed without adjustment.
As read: 8.8 mm
